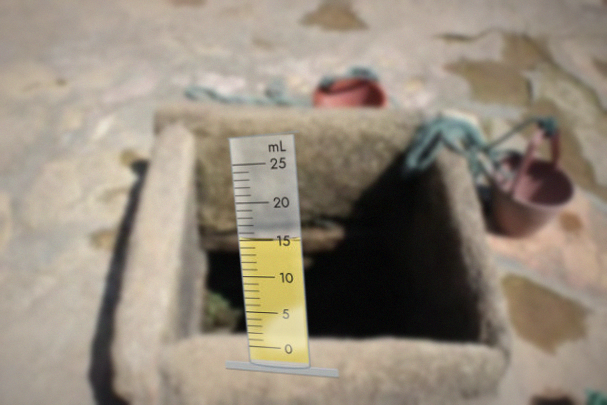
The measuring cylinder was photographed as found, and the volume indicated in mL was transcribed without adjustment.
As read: 15 mL
